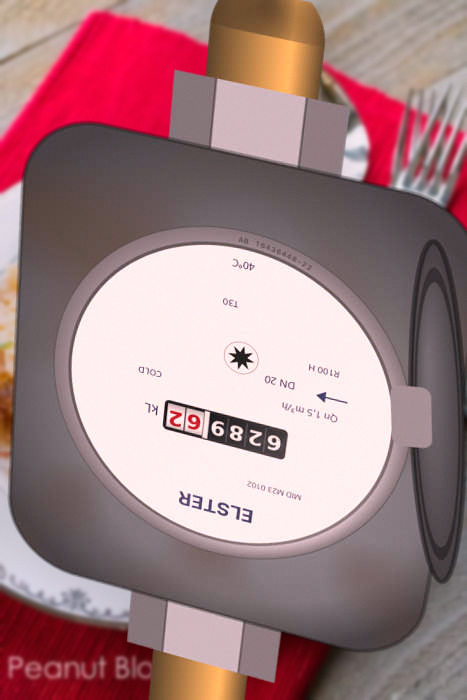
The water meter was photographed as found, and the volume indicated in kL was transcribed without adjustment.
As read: 6289.62 kL
